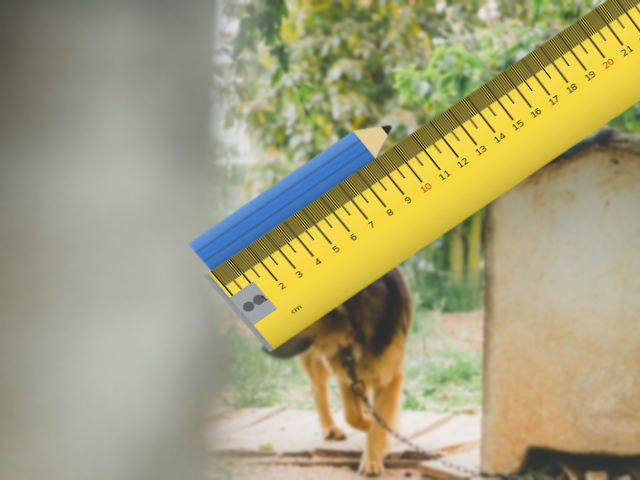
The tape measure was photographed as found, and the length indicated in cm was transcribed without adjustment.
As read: 10.5 cm
